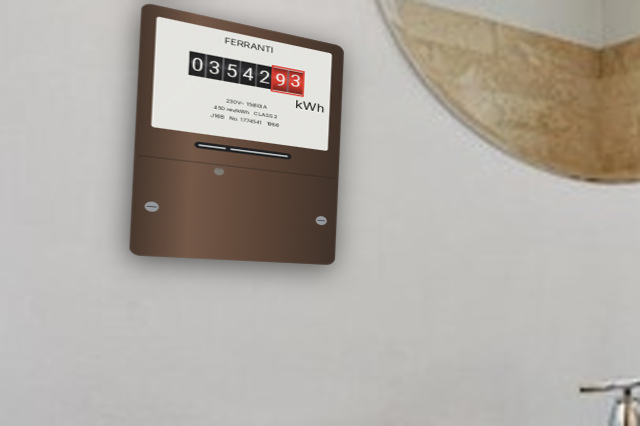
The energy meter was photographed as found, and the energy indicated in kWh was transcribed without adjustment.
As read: 3542.93 kWh
